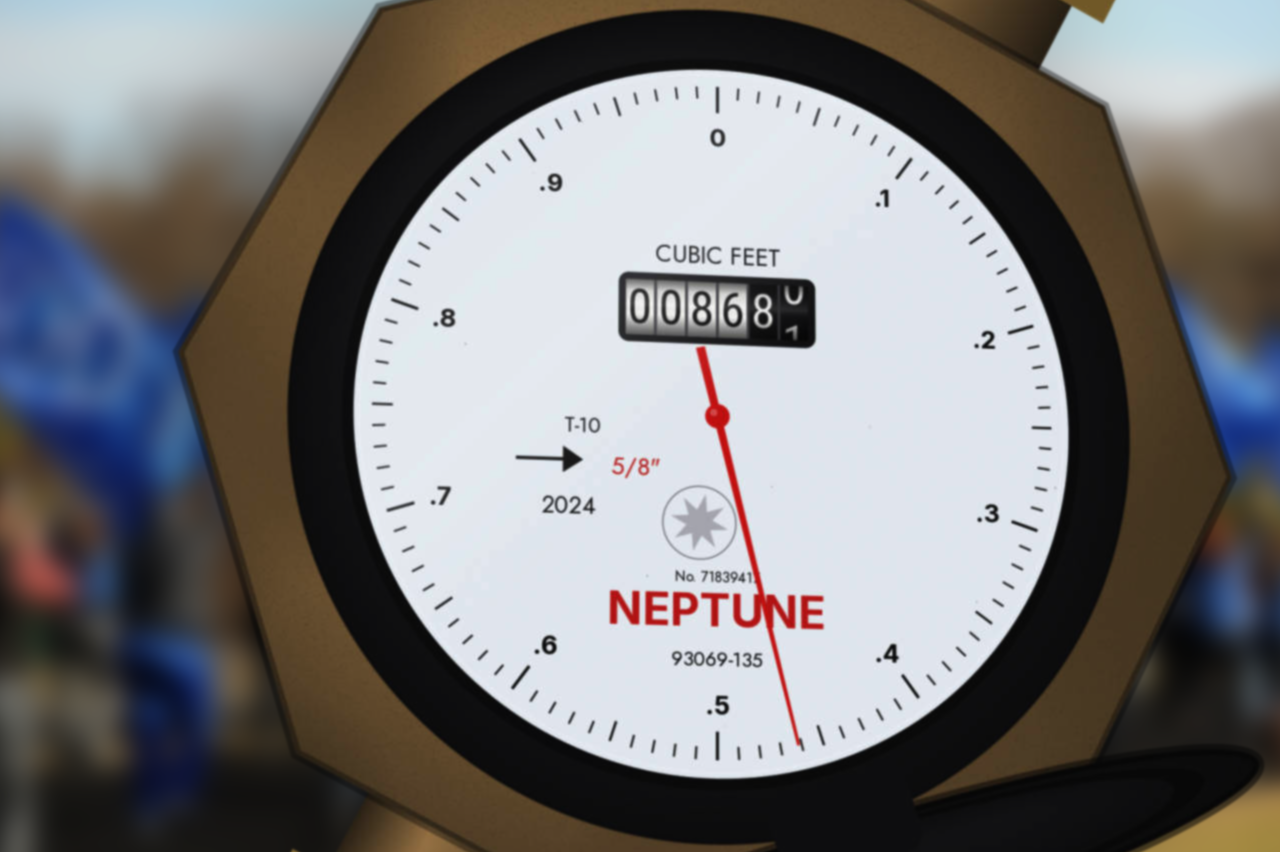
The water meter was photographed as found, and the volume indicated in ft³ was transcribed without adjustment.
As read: 8680.46 ft³
